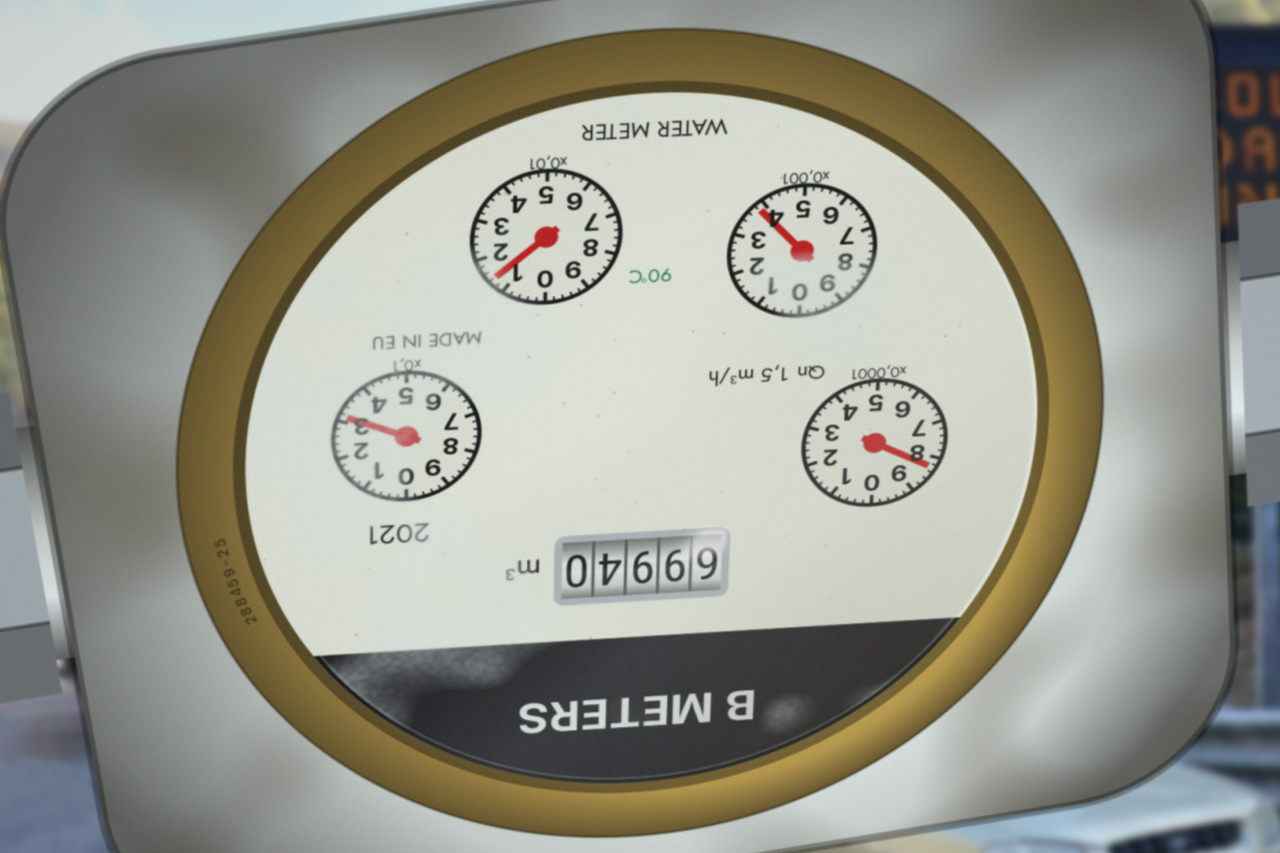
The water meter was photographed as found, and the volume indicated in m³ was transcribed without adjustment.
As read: 69940.3138 m³
